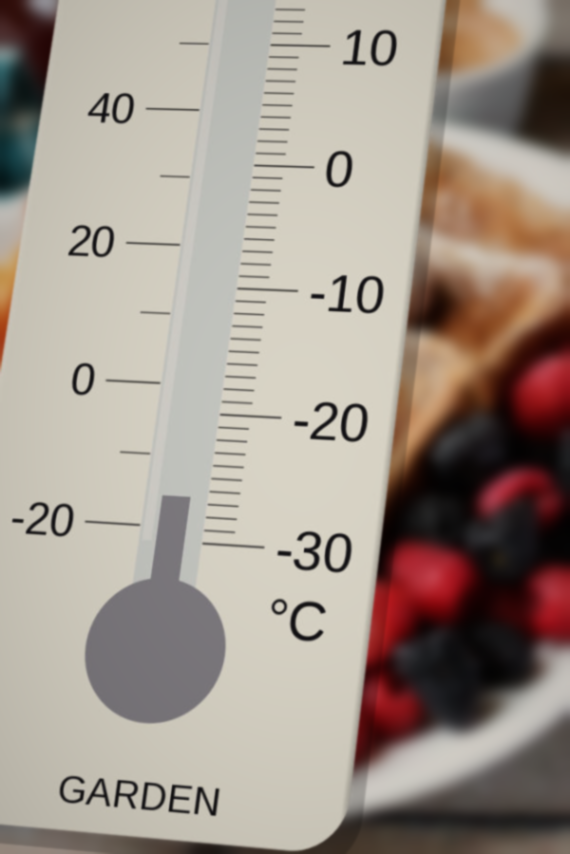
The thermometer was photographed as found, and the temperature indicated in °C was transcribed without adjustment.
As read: -26.5 °C
